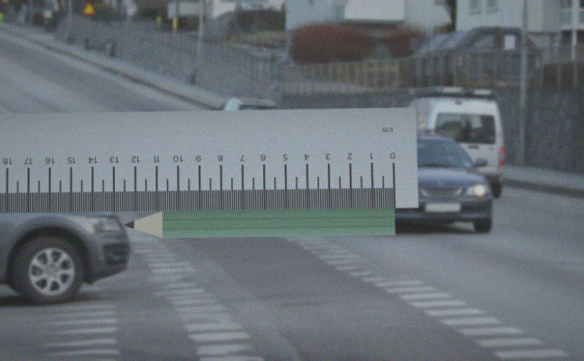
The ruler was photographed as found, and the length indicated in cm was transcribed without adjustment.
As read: 12.5 cm
